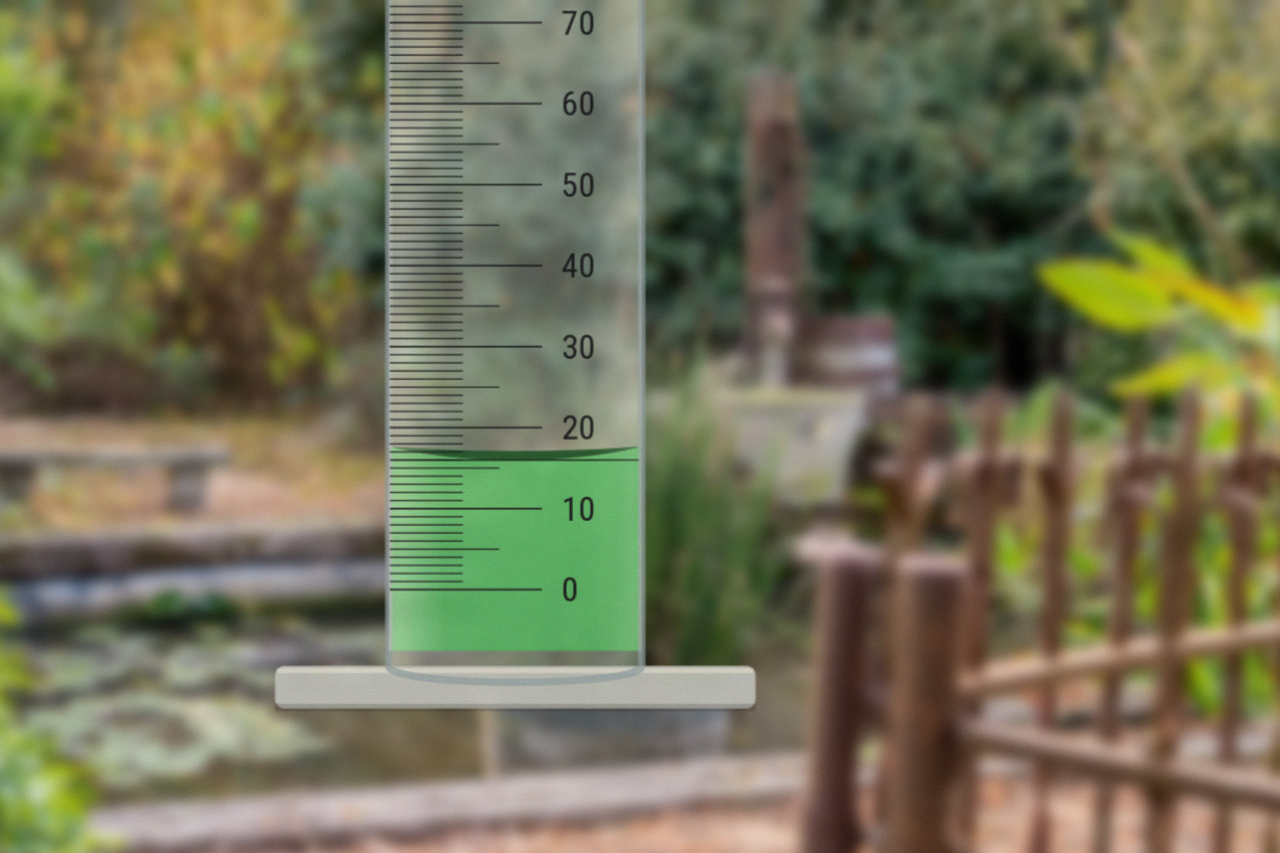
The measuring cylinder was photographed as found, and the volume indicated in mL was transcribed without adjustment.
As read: 16 mL
